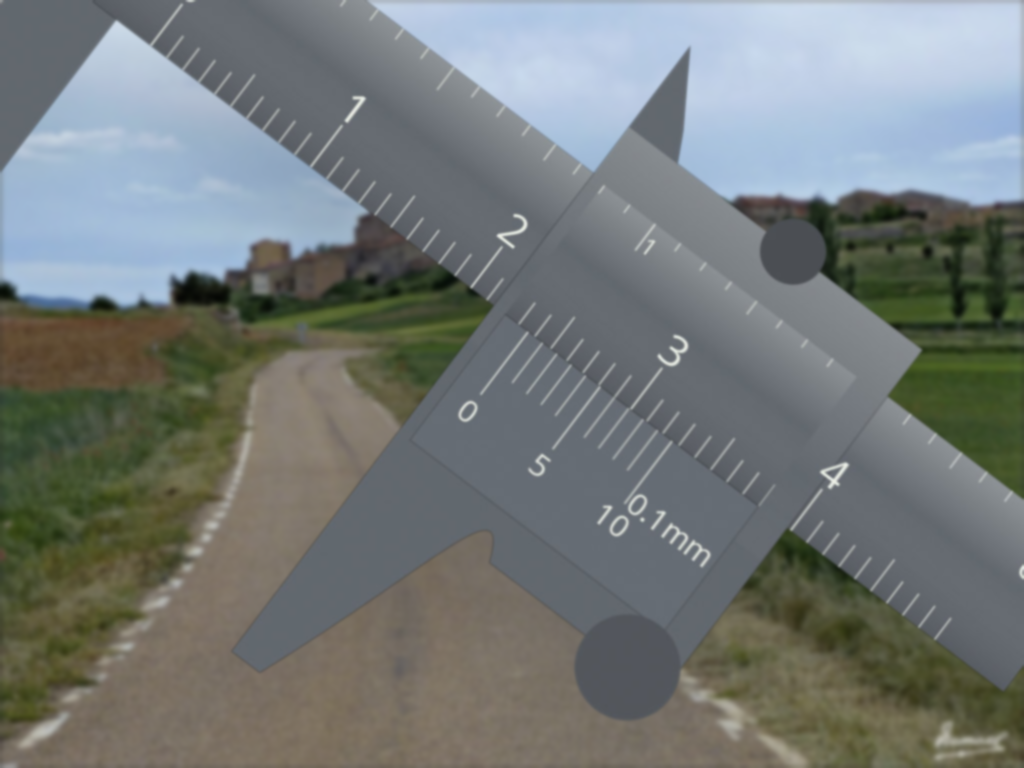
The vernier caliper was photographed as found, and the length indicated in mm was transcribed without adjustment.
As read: 23.6 mm
